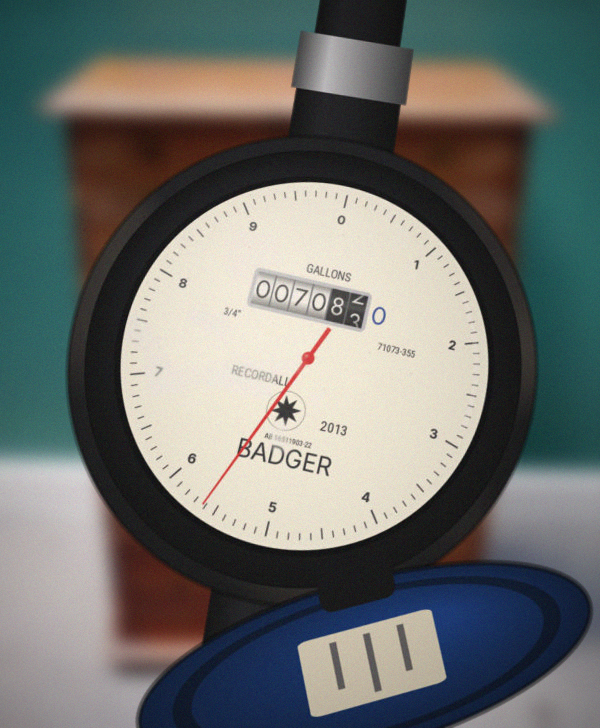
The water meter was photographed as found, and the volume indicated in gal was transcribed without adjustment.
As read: 70825.6 gal
